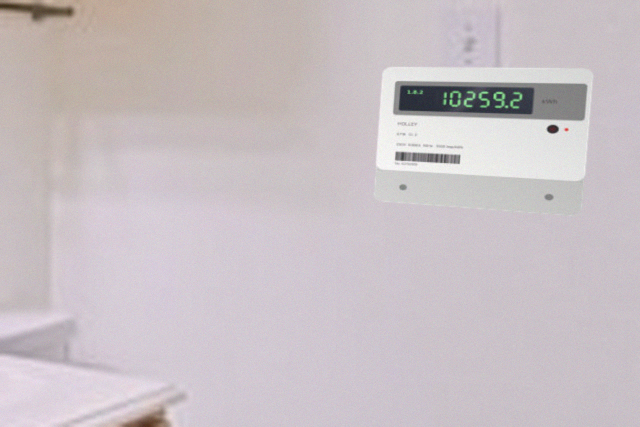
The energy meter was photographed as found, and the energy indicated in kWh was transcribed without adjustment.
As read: 10259.2 kWh
